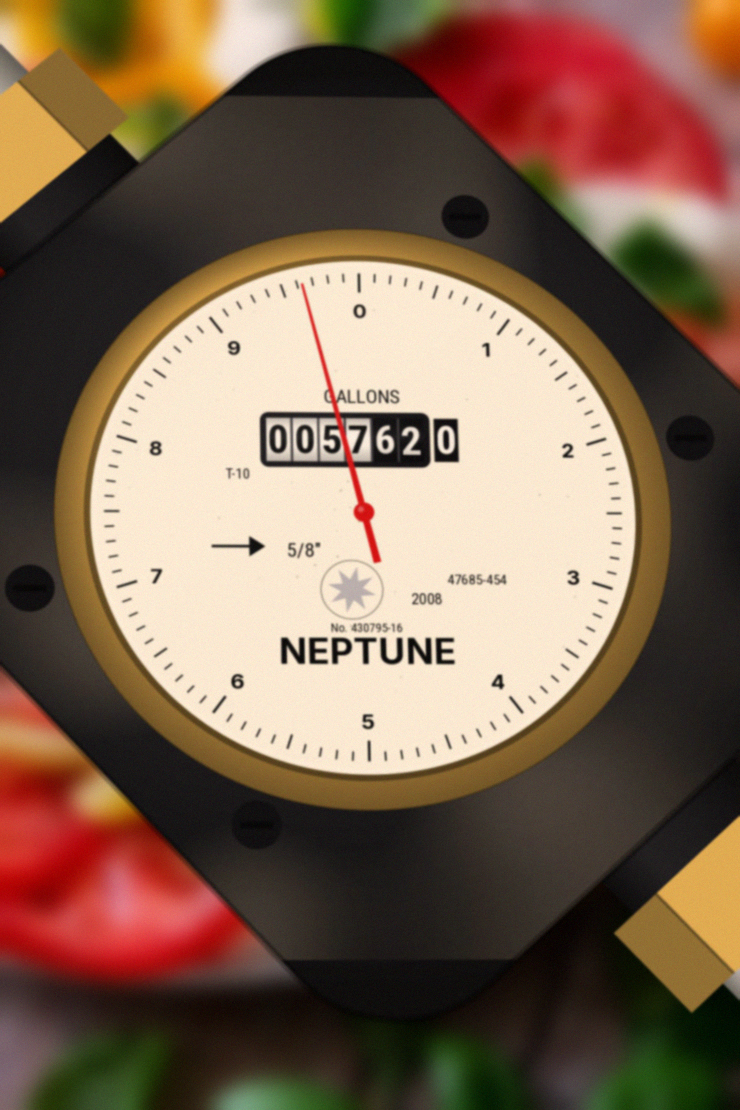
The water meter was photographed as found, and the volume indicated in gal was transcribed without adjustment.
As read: 57619.6 gal
